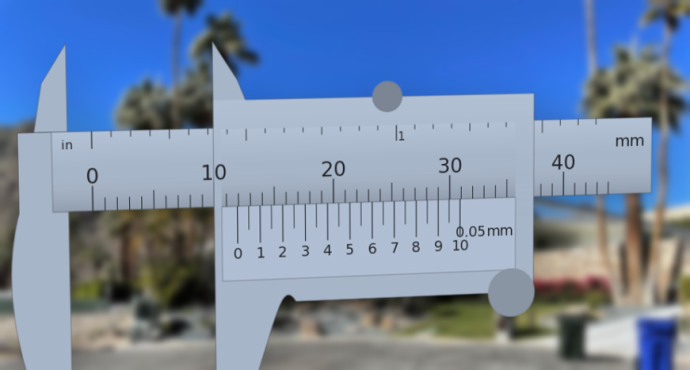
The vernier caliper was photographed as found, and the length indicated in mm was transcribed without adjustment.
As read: 11.9 mm
